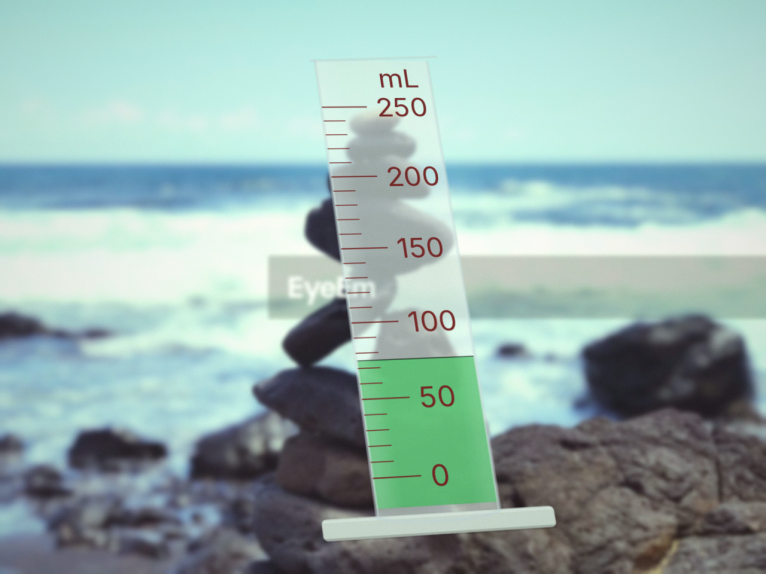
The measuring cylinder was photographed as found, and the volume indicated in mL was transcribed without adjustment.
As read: 75 mL
